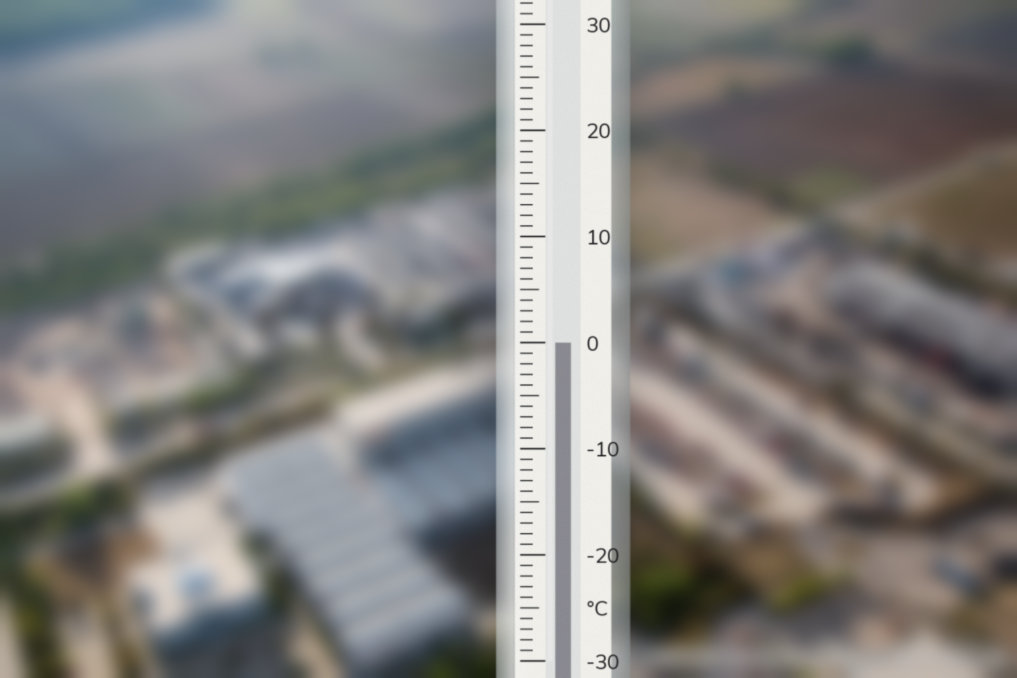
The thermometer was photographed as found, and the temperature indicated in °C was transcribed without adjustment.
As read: 0 °C
